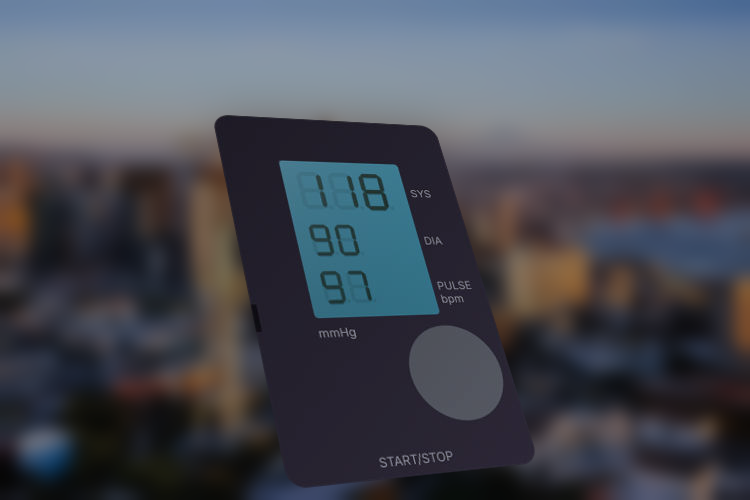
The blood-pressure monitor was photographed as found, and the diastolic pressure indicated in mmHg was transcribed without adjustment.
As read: 90 mmHg
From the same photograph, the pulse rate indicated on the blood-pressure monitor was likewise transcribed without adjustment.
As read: 97 bpm
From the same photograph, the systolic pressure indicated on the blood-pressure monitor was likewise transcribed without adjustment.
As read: 118 mmHg
